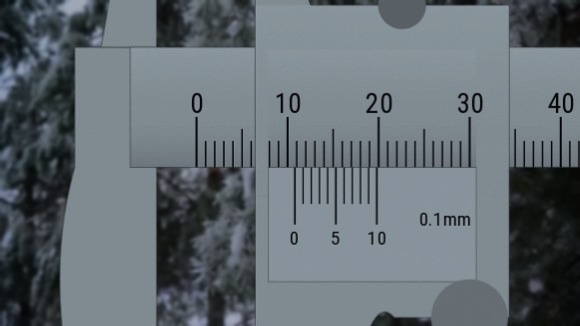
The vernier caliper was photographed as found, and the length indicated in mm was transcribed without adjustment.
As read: 10.8 mm
